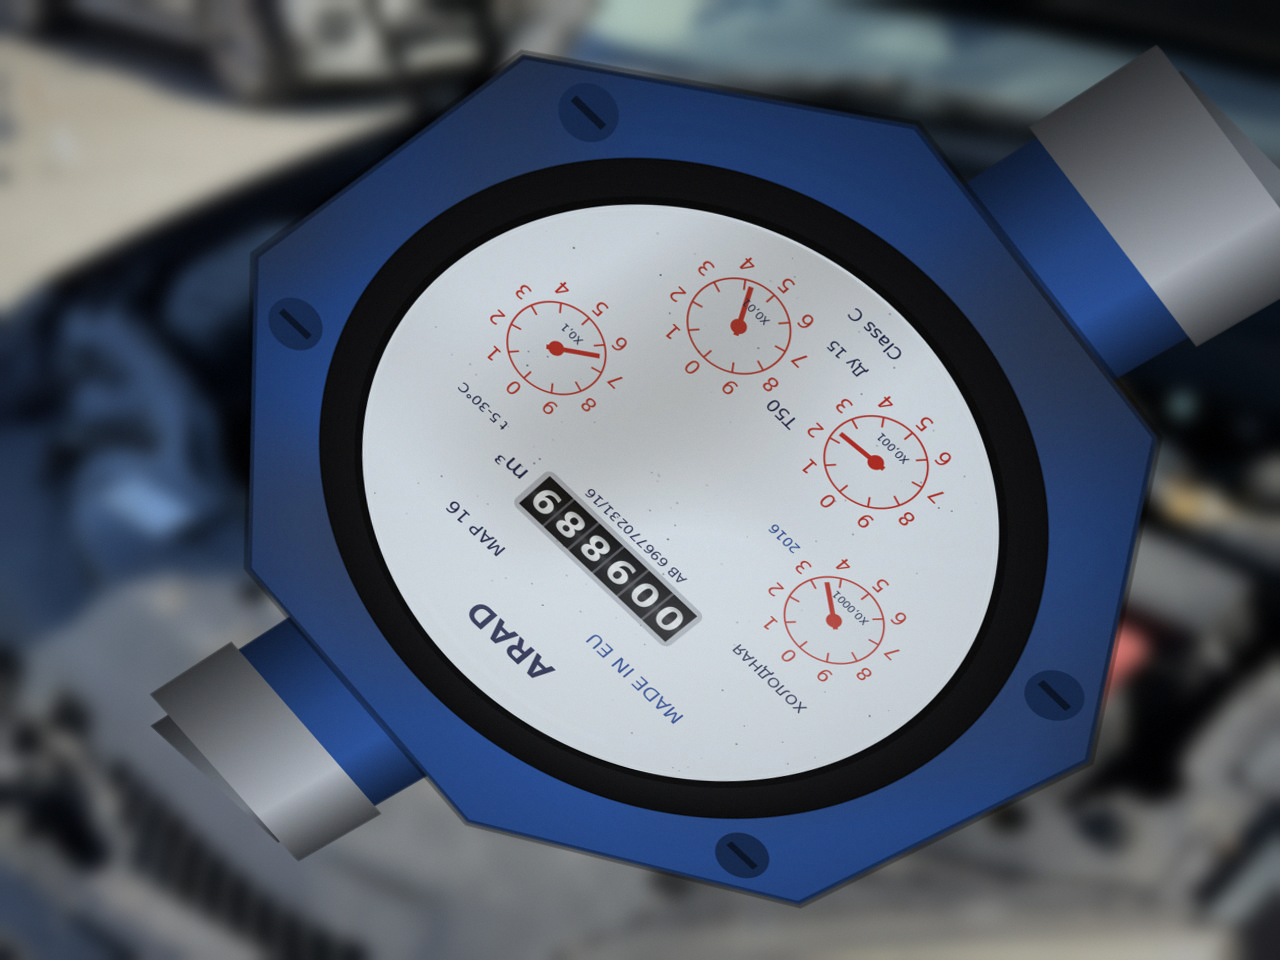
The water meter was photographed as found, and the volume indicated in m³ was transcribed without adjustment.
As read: 9889.6423 m³
